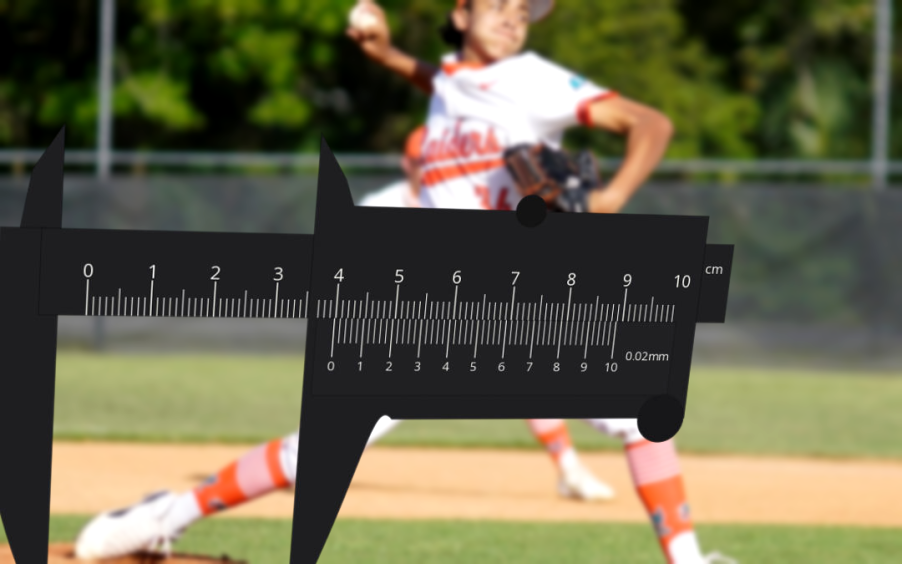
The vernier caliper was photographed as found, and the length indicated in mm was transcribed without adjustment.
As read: 39.8 mm
